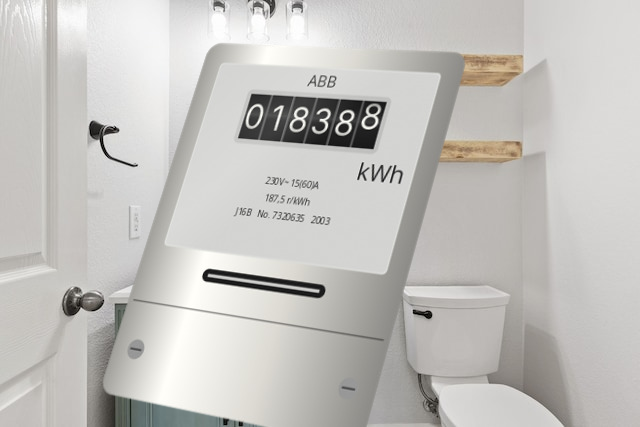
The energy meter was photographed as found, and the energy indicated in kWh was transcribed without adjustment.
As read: 18388 kWh
